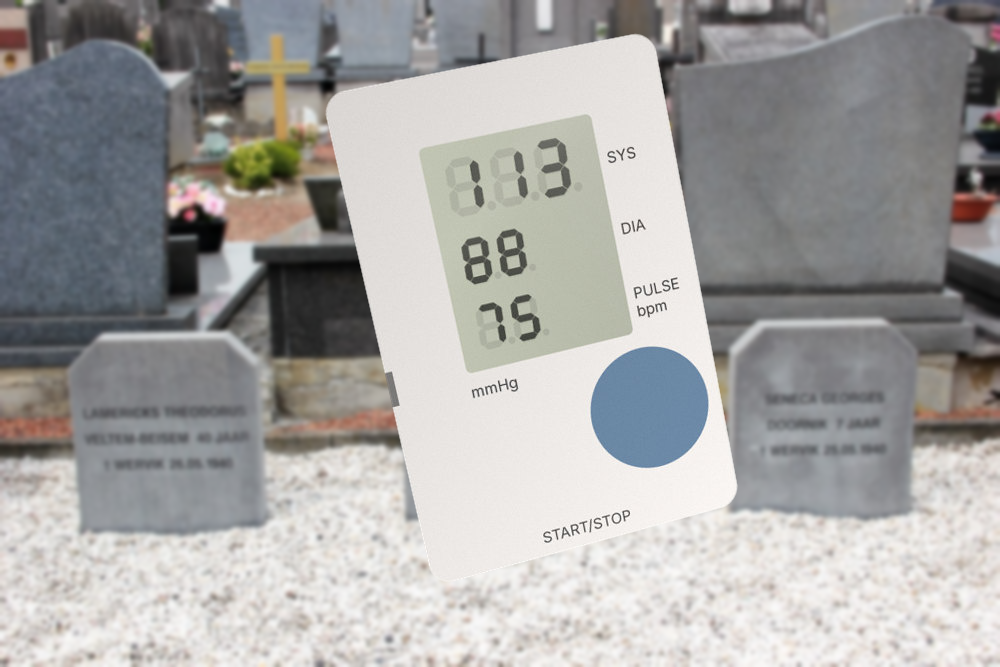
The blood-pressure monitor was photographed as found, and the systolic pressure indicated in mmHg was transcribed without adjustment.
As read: 113 mmHg
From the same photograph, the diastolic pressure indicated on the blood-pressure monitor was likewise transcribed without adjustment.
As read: 88 mmHg
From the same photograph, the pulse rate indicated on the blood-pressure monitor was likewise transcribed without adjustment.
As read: 75 bpm
